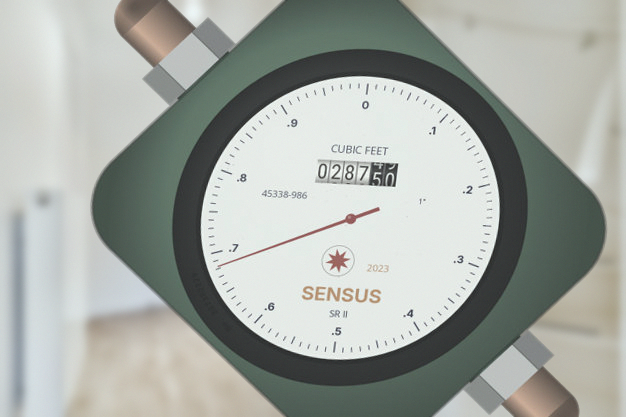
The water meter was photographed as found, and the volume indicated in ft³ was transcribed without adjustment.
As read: 28749.68 ft³
